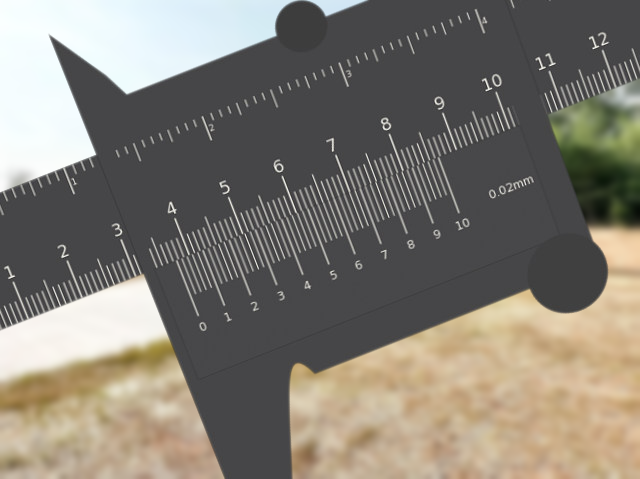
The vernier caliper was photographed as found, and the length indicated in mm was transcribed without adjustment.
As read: 37.6 mm
